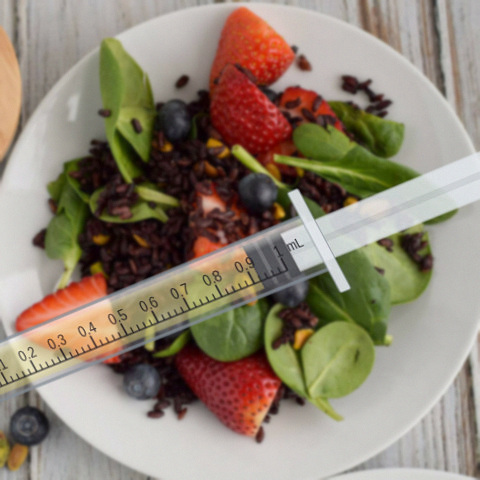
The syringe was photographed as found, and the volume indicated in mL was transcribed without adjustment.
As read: 0.92 mL
